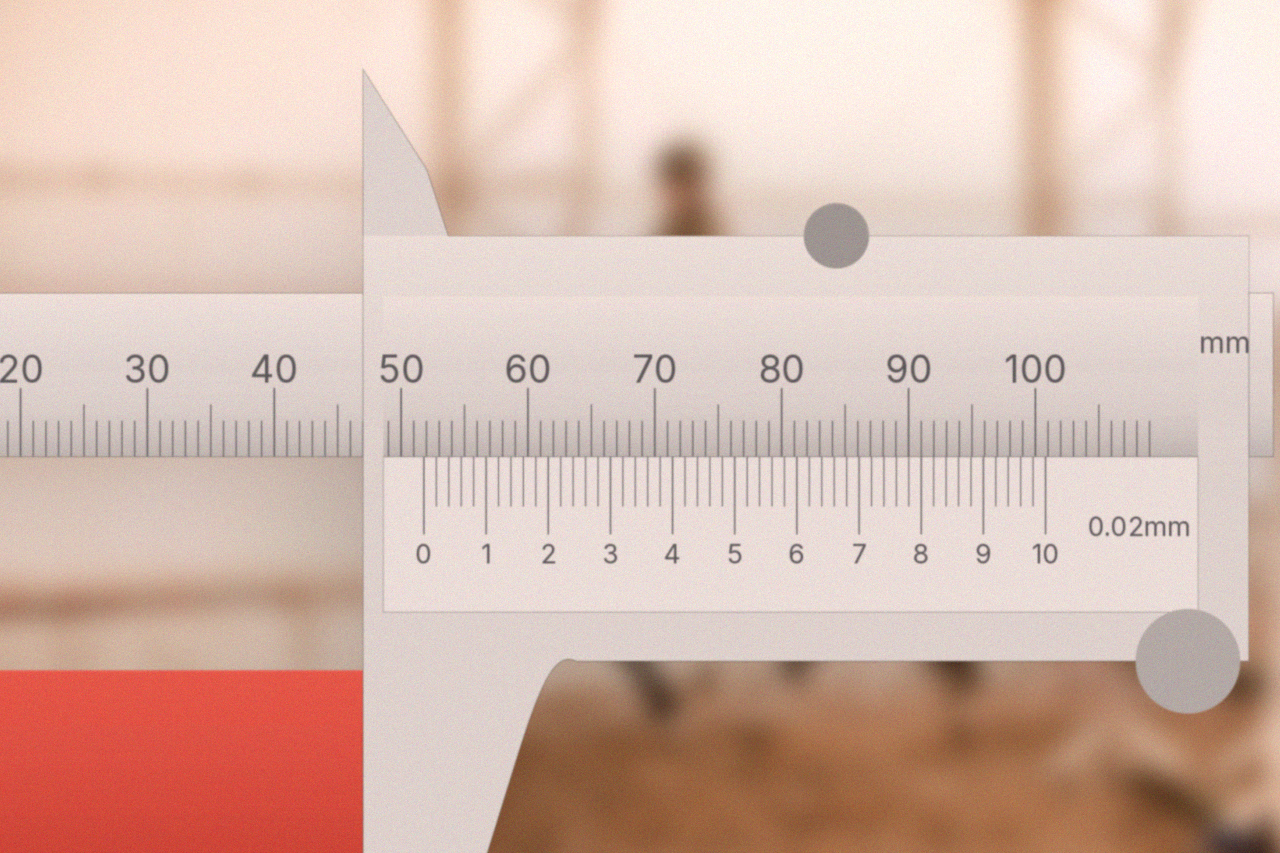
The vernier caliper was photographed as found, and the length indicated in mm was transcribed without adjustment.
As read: 51.8 mm
